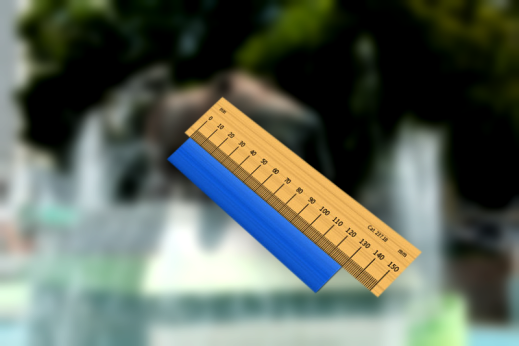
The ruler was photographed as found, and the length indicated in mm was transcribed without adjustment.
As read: 130 mm
